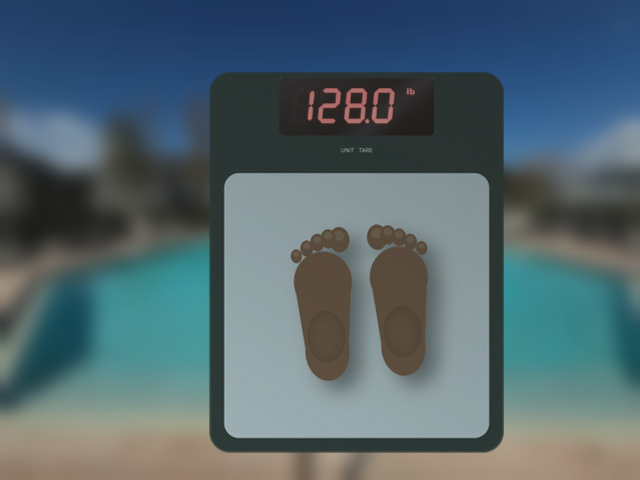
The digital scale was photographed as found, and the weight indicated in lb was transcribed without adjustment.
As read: 128.0 lb
